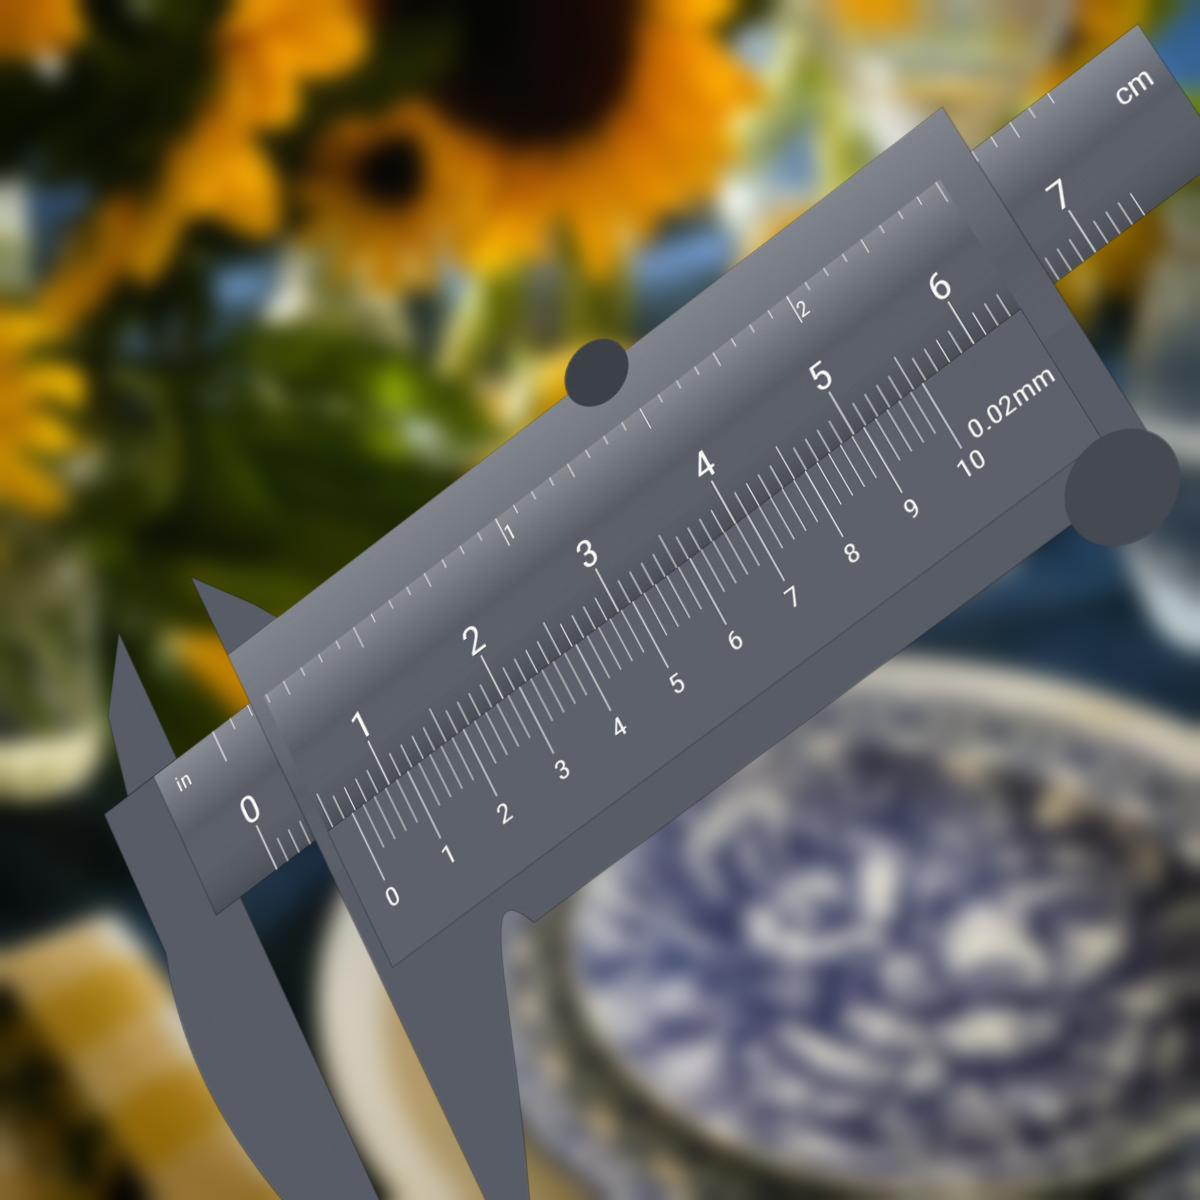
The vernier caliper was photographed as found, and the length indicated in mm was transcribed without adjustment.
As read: 6.7 mm
